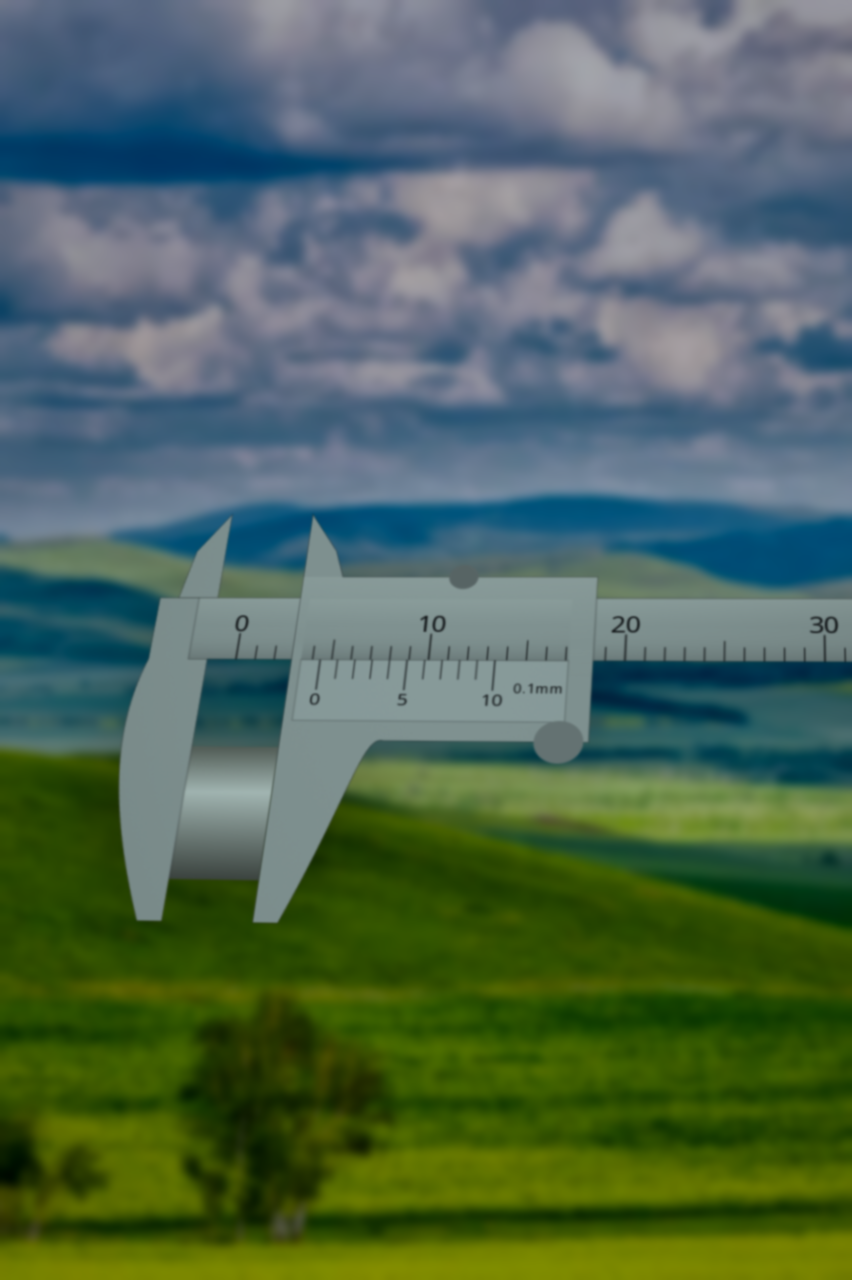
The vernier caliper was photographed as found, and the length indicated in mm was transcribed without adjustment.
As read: 4.4 mm
